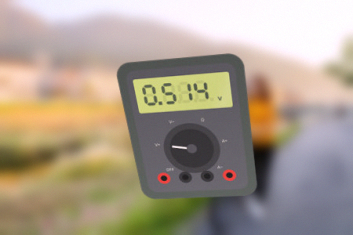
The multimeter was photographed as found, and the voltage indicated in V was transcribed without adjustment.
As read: 0.514 V
